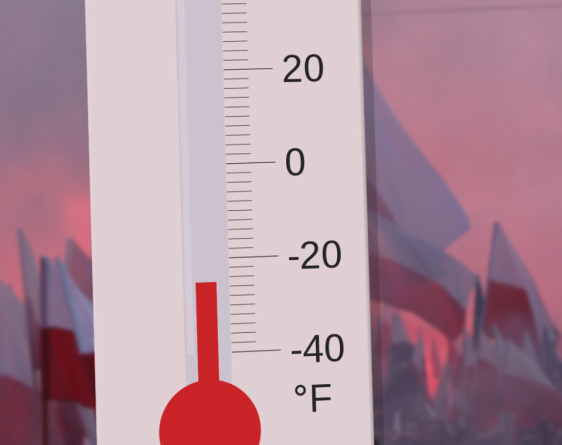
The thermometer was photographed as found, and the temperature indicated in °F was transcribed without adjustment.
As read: -25 °F
